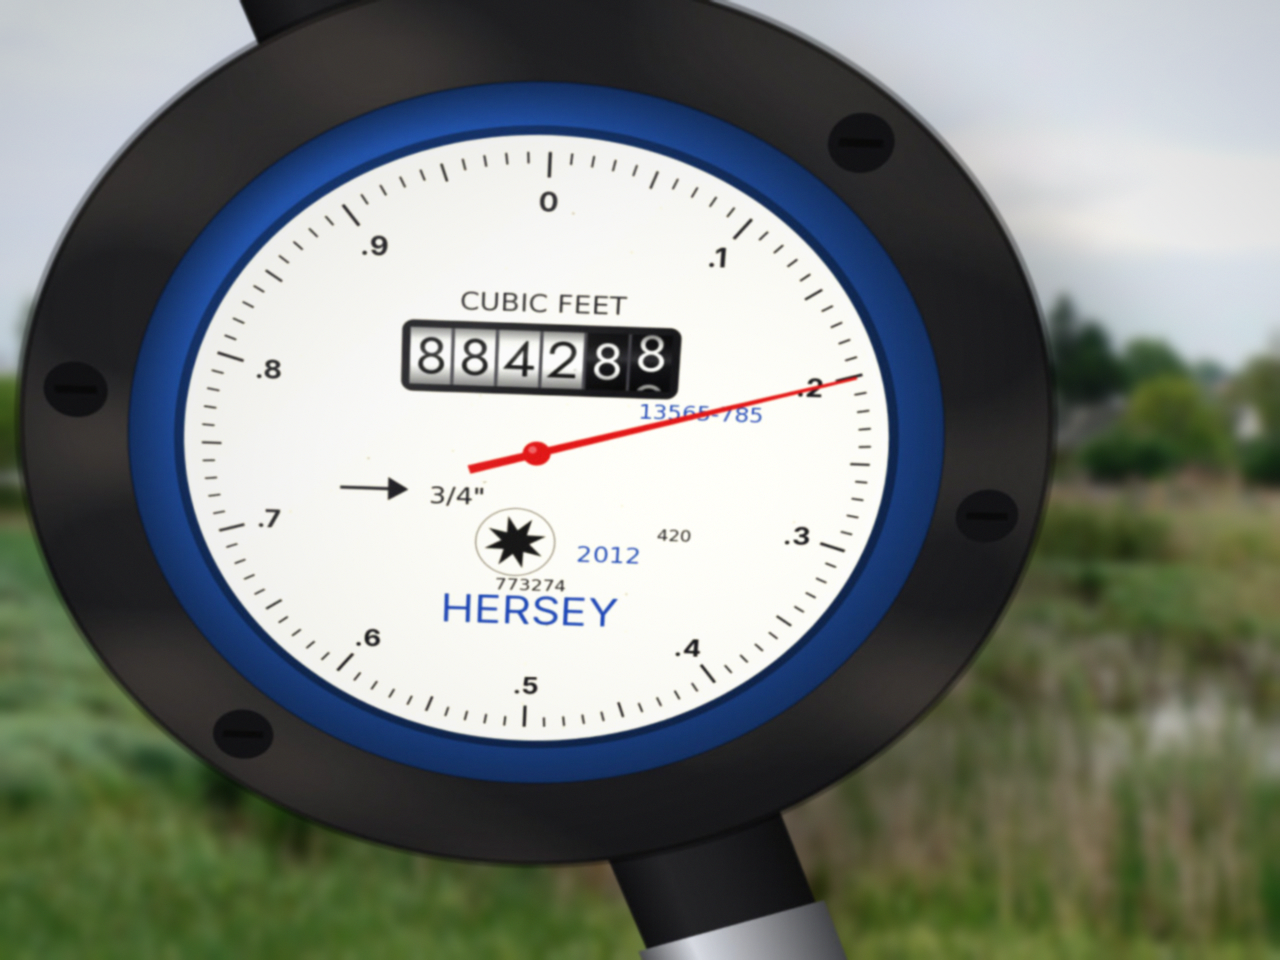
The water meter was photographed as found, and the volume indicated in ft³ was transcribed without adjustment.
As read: 884288.20 ft³
